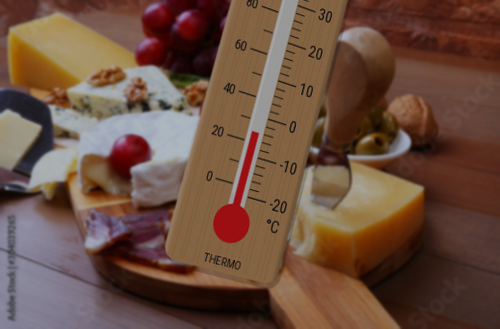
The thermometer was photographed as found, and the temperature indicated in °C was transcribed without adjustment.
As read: -4 °C
